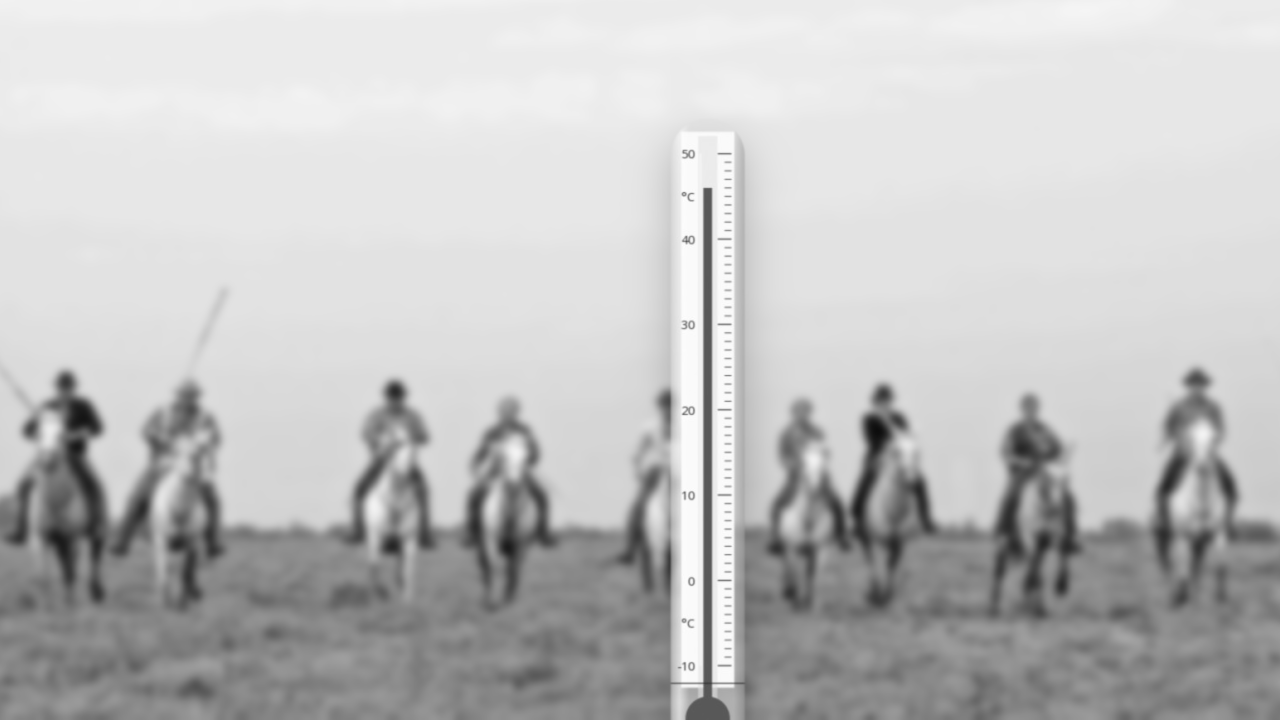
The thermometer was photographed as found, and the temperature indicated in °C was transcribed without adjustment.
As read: 46 °C
